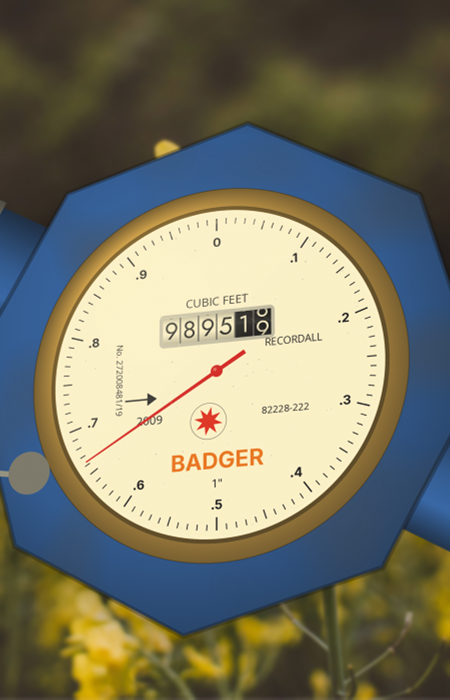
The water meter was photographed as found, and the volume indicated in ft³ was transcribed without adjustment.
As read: 989518.66 ft³
